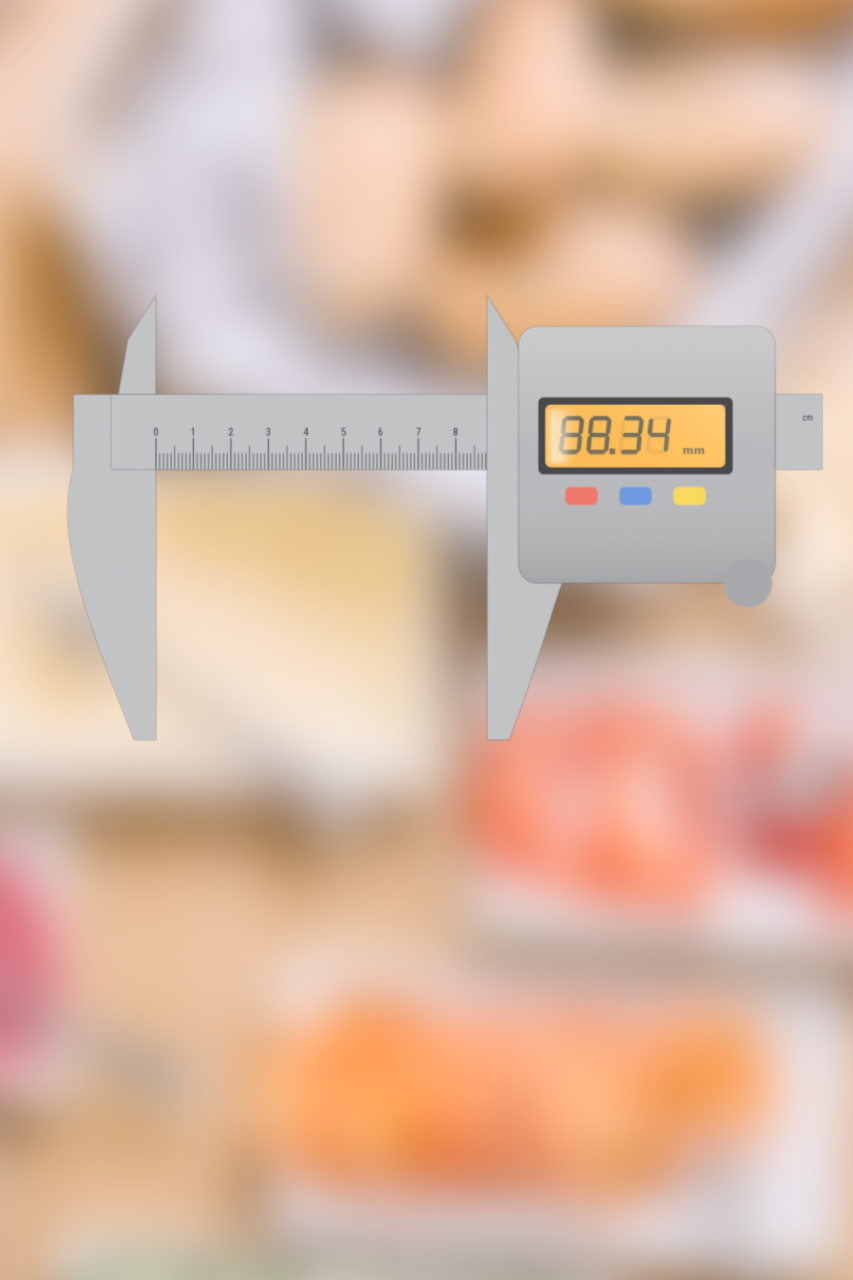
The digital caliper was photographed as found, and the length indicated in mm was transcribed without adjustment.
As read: 88.34 mm
